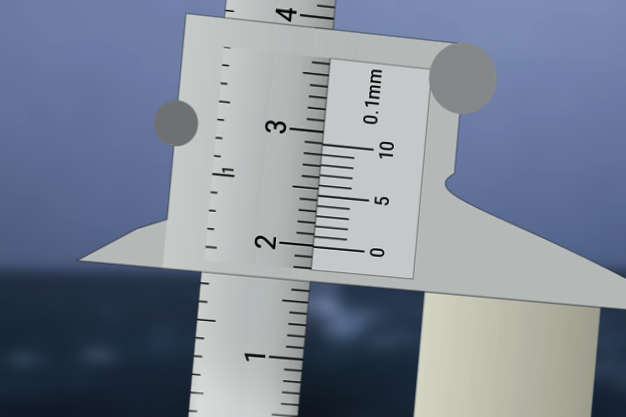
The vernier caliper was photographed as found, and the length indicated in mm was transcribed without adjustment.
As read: 19.9 mm
